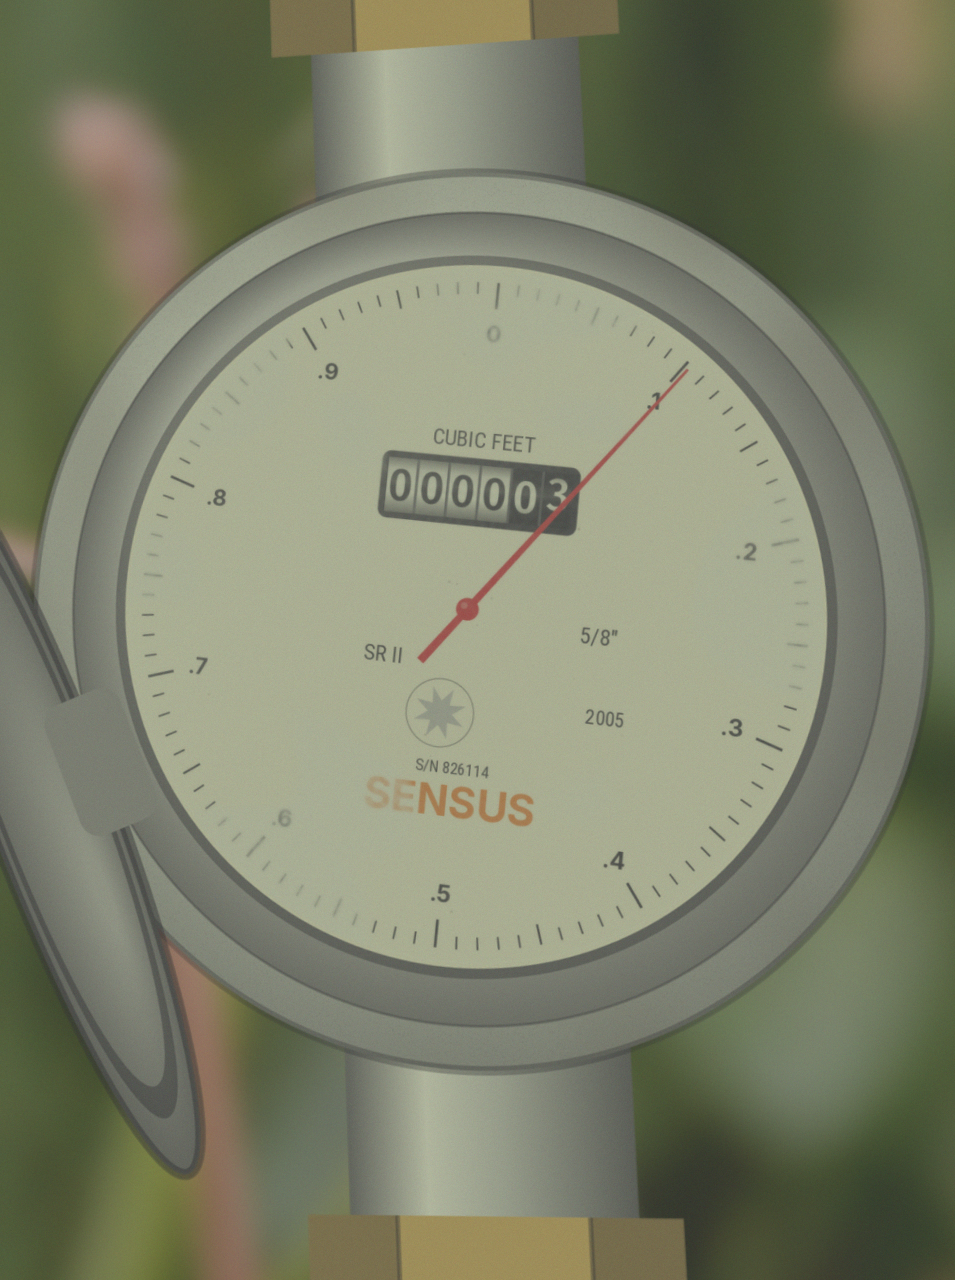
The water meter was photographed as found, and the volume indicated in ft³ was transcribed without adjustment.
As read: 3.10 ft³
